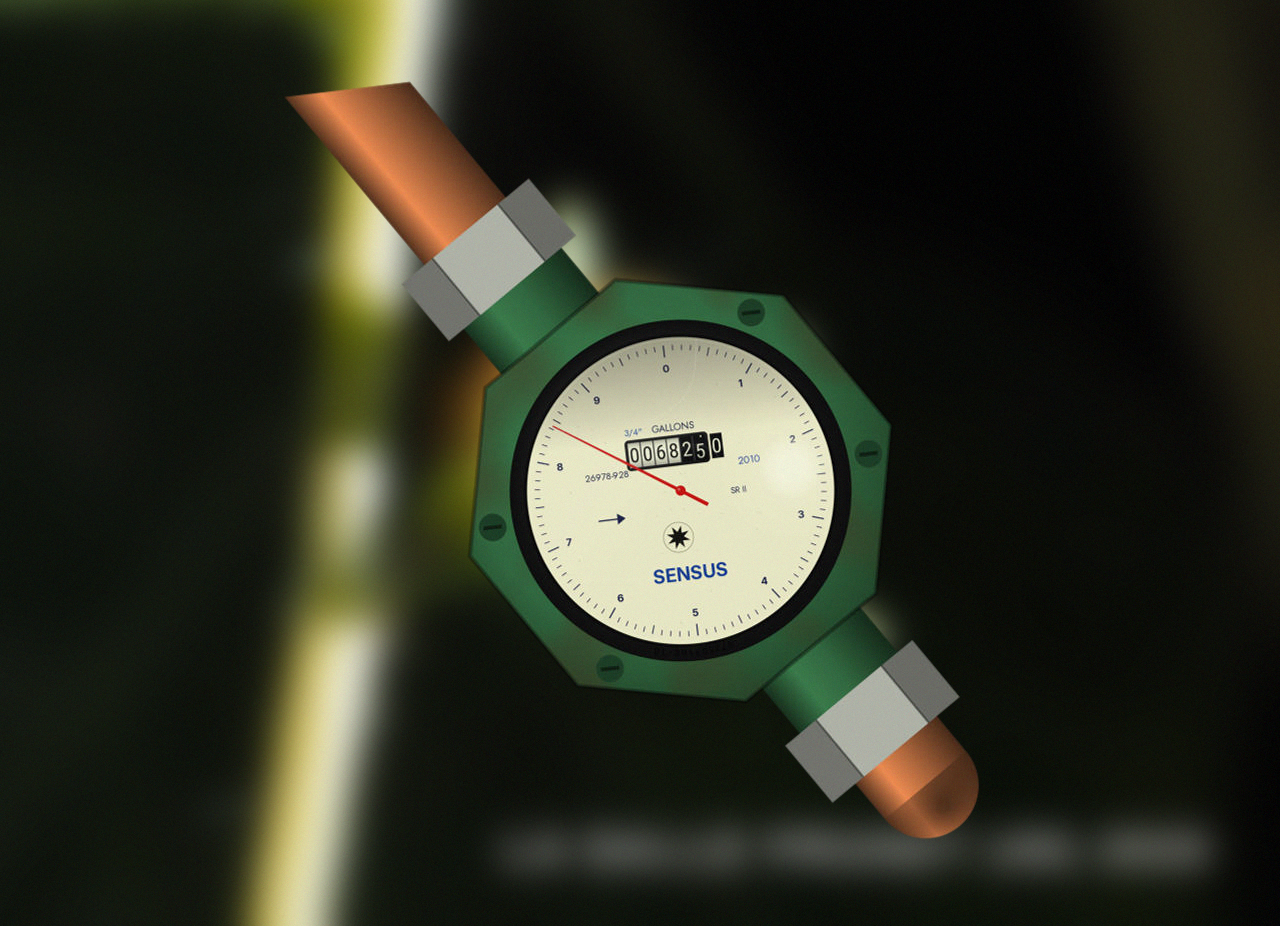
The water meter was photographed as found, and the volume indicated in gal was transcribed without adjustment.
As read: 68248.4 gal
